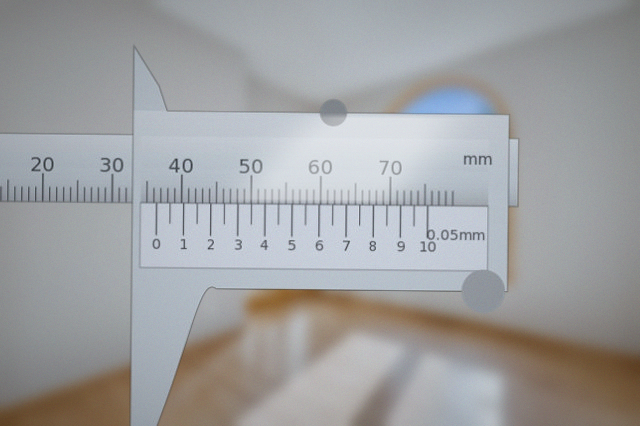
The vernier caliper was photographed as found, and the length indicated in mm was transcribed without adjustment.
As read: 36.4 mm
